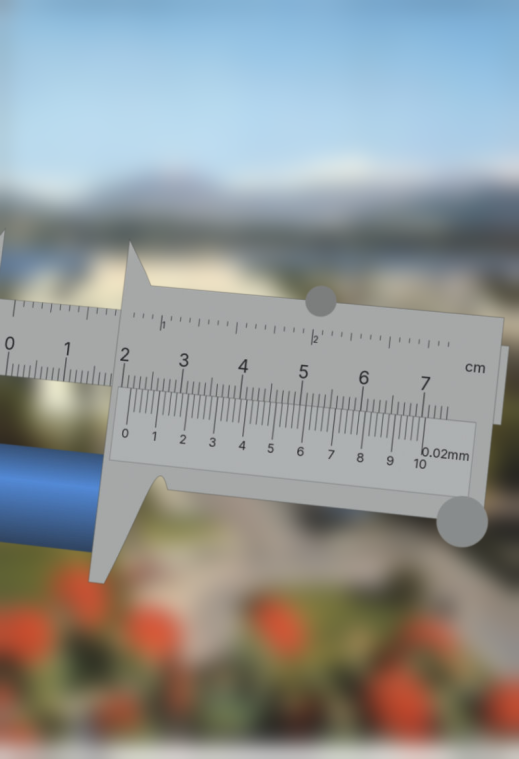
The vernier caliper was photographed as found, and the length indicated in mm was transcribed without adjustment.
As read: 21.6 mm
